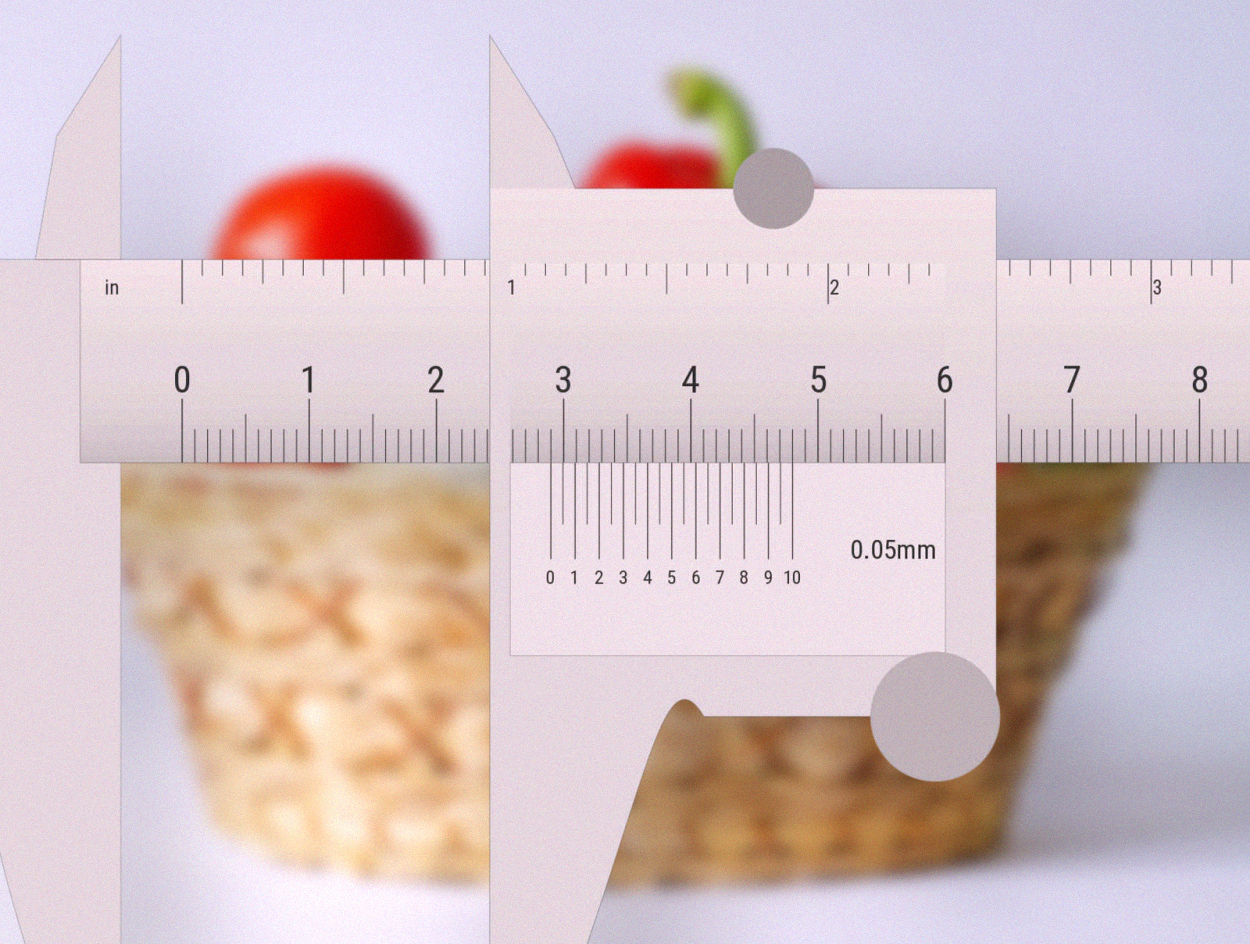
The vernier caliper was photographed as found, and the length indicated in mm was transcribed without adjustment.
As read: 29.0 mm
